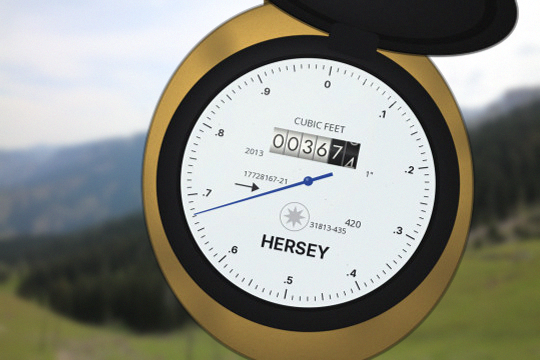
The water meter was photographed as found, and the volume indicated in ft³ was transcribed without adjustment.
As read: 3673.67 ft³
